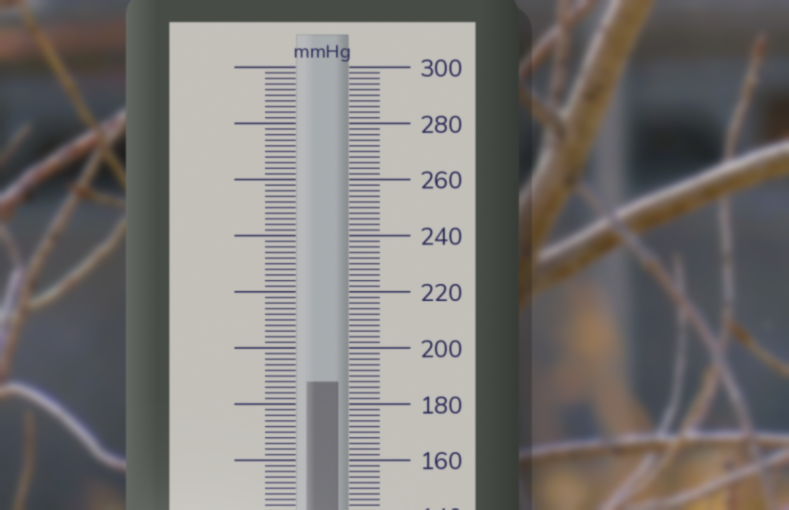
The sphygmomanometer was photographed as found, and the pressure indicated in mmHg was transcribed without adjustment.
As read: 188 mmHg
